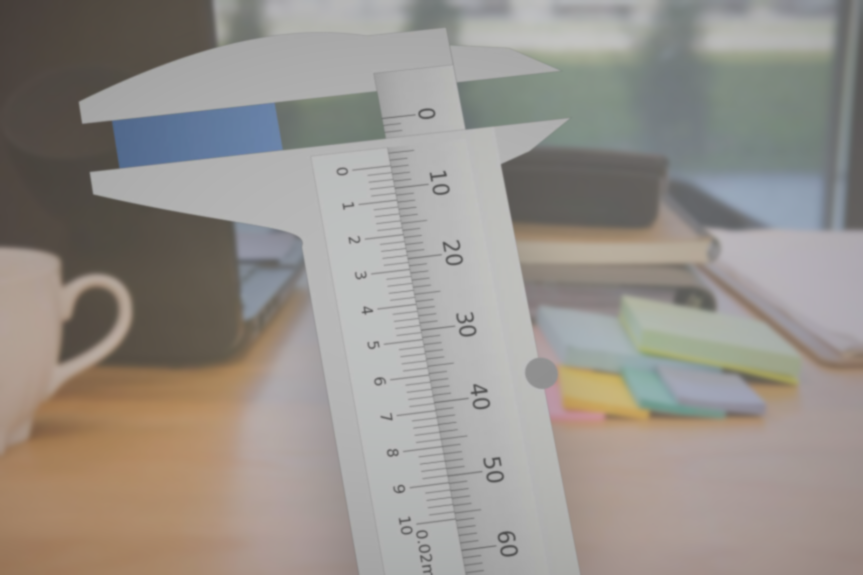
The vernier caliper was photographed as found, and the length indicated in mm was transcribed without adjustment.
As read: 6.8 mm
